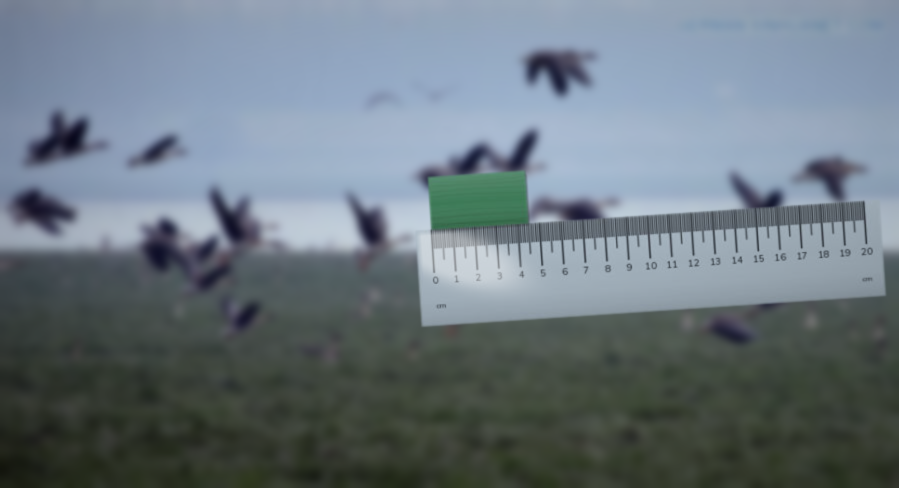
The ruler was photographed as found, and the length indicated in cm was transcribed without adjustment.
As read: 4.5 cm
